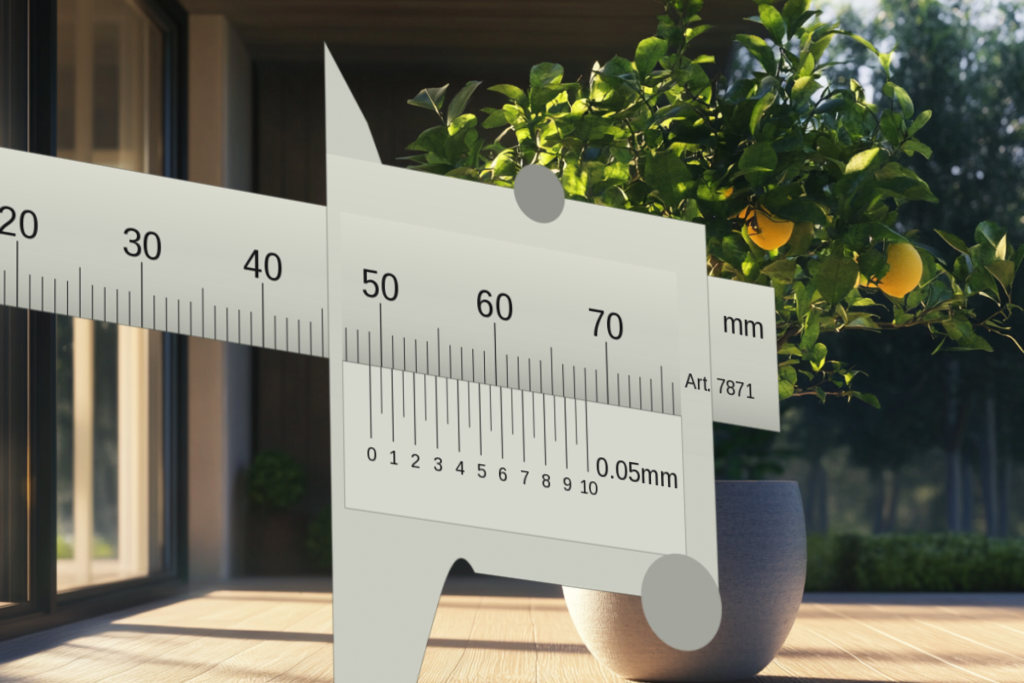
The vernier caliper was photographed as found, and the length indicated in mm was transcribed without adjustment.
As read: 49.0 mm
